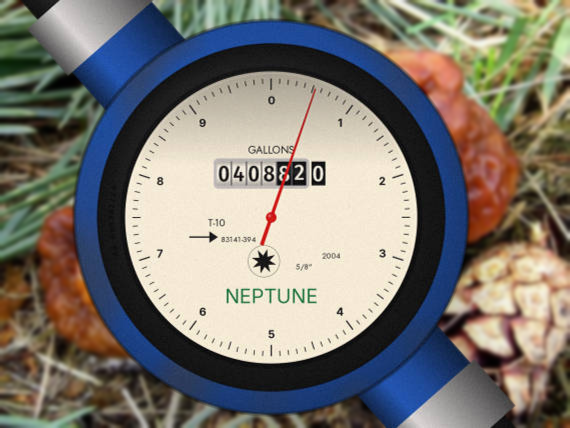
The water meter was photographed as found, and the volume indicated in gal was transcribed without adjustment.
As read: 408820.5 gal
